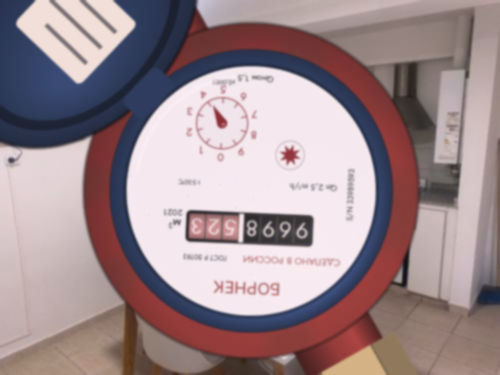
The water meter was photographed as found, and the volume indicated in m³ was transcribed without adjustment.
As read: 9698.5234 m³
